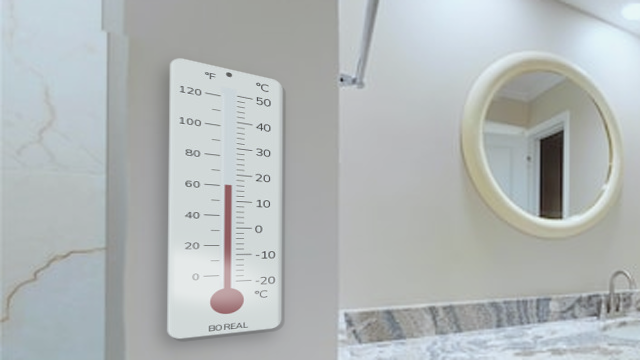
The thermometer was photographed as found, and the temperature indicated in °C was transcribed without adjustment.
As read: 16 °C
